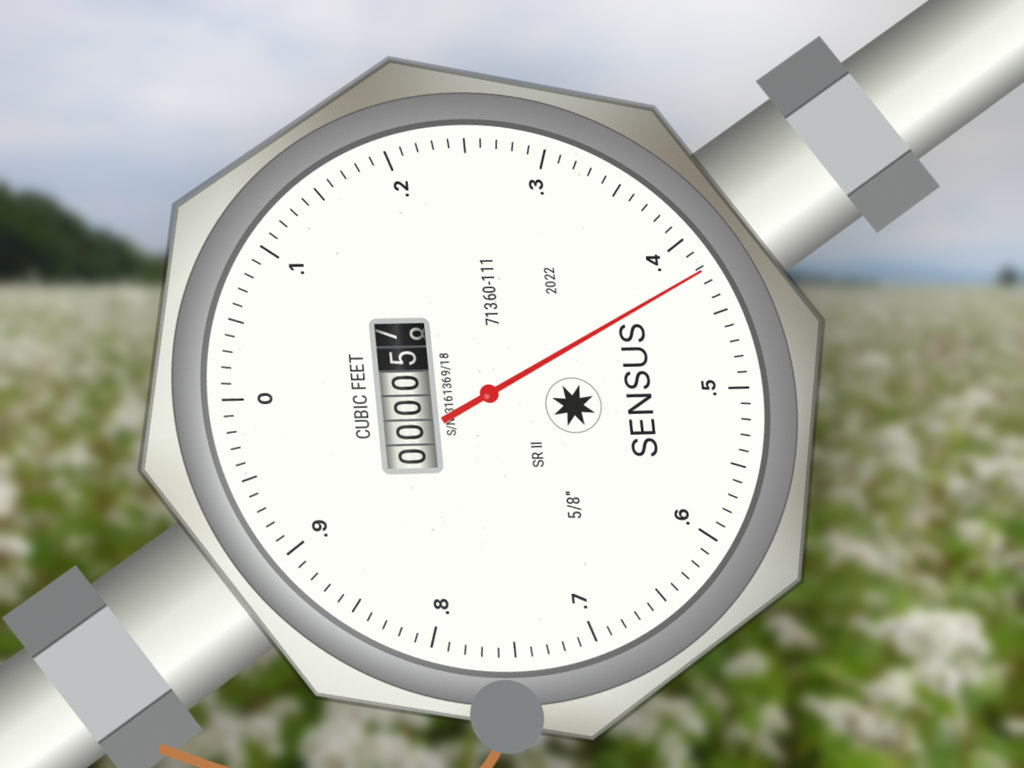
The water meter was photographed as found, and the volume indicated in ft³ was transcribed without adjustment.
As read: 57.42 ft³
